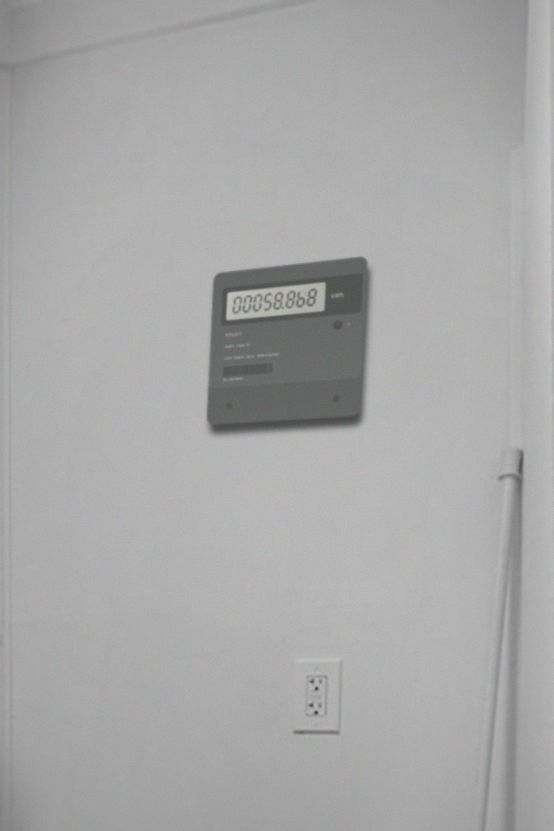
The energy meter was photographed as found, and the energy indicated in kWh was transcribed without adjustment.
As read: 58.868 kWh
